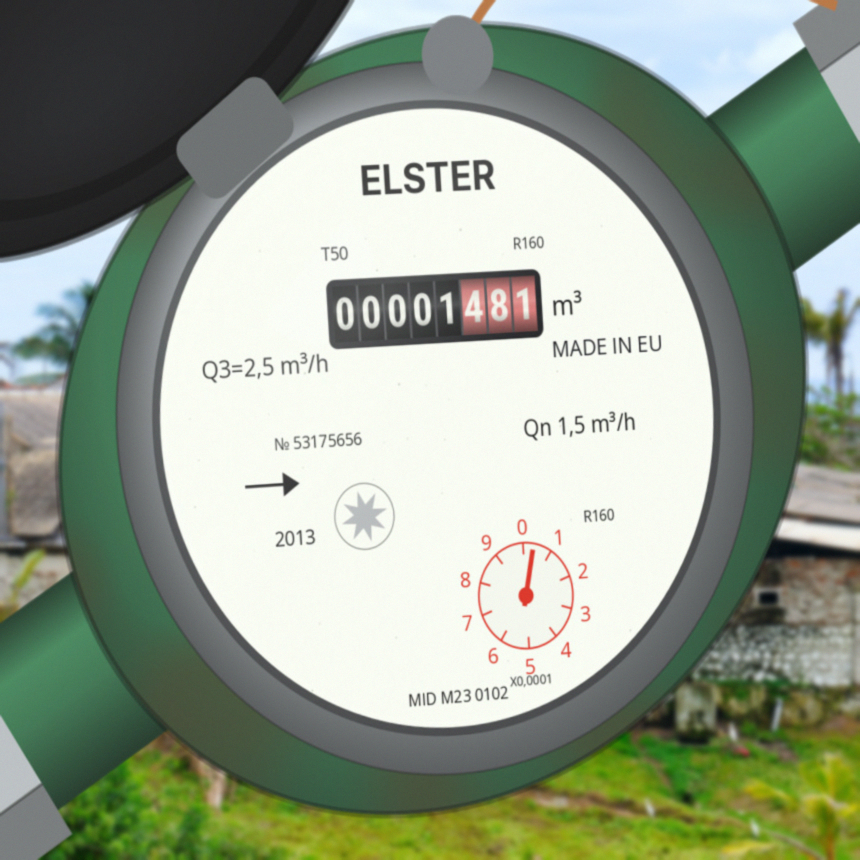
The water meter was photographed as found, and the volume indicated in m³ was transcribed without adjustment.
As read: 1.4810 m³
